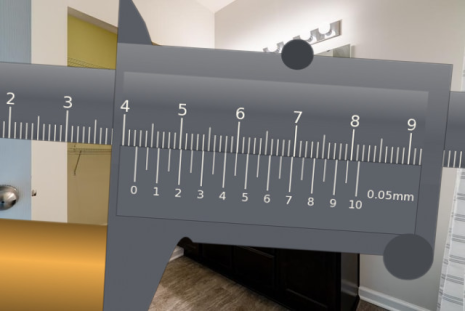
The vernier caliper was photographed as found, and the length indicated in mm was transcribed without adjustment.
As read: 42.4 mm
